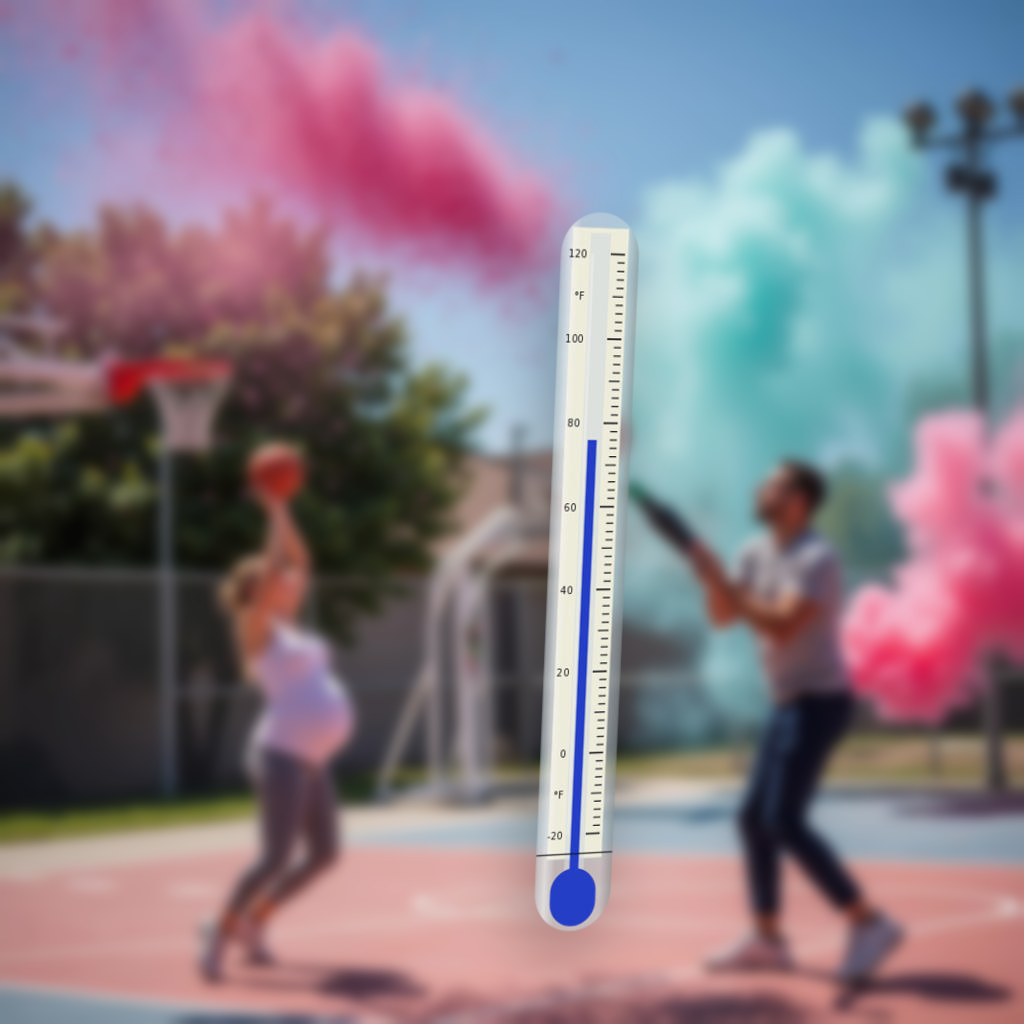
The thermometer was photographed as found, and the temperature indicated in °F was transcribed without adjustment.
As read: 76 °F
